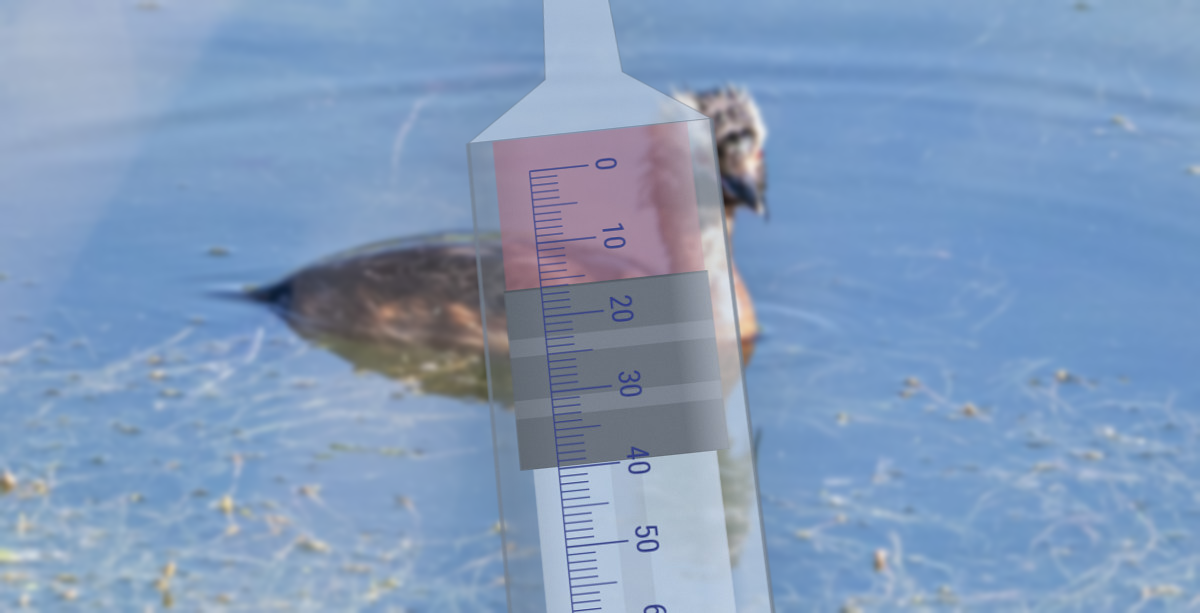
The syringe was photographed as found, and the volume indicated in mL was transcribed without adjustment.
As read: 16 mL
